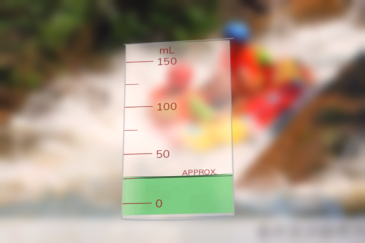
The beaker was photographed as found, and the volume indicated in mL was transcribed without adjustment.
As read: 25 mL
